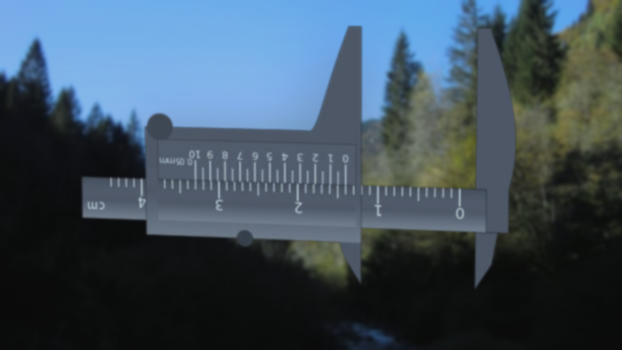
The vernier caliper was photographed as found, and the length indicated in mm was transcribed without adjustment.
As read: 14.0 mm
